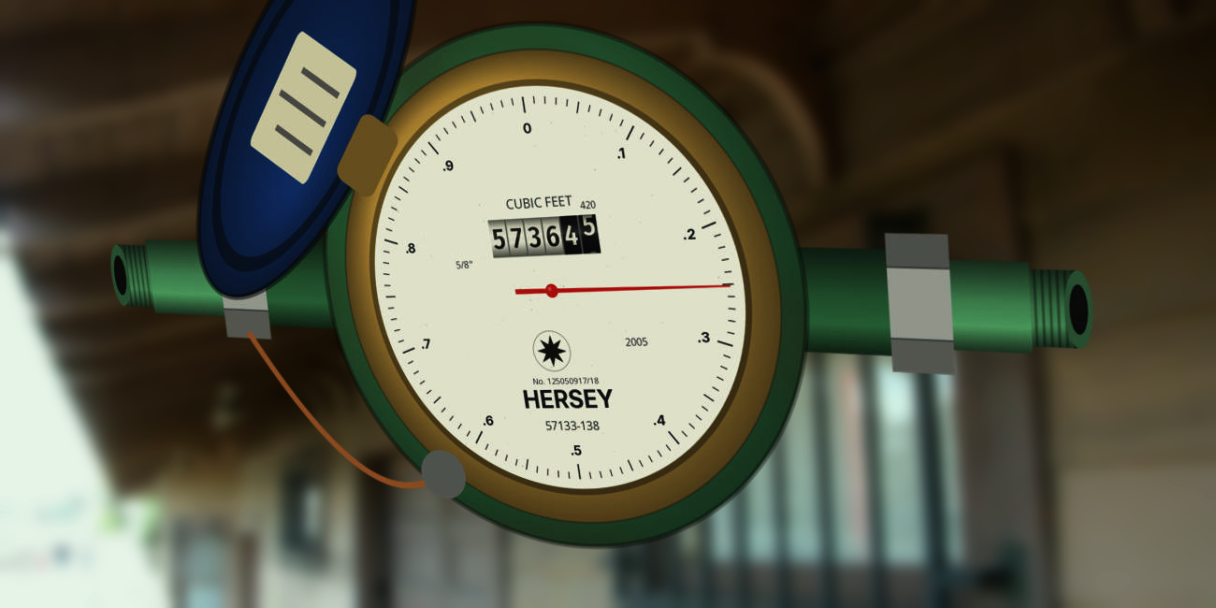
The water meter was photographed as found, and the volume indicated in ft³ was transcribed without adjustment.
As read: 573645.25 ft³
